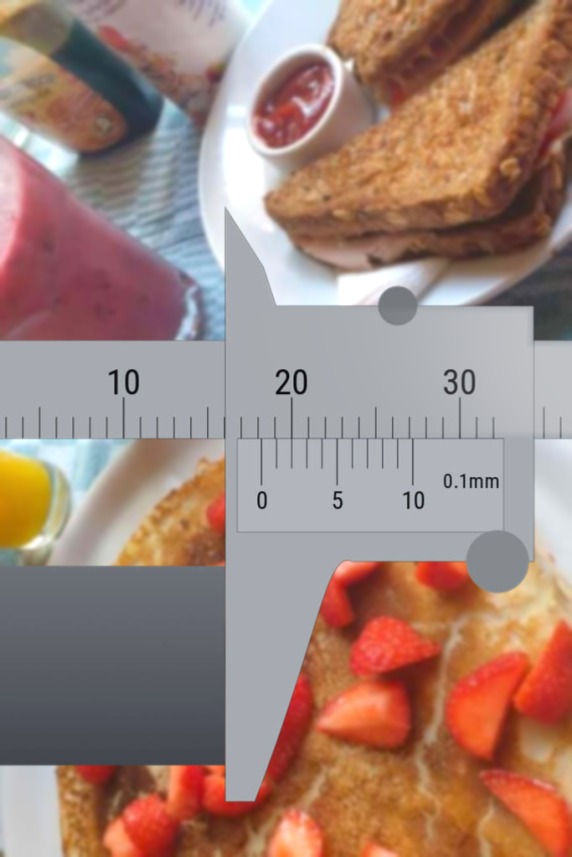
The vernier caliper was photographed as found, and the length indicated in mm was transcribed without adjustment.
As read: 18.2 mm
